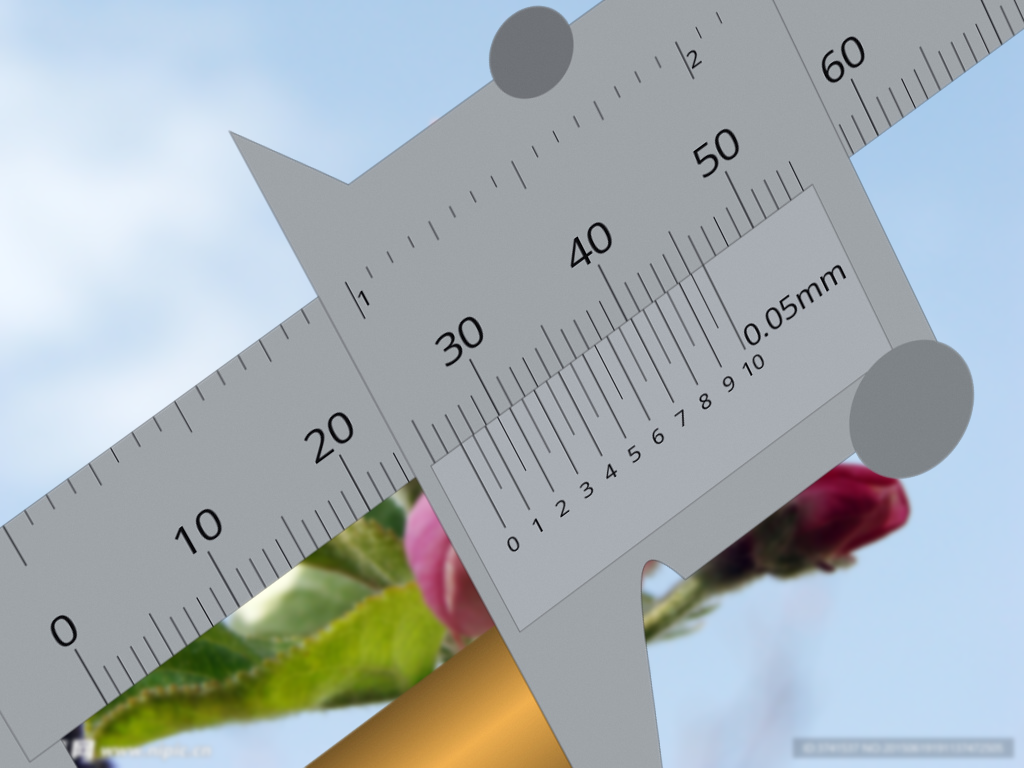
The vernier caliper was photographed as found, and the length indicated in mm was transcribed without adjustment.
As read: 27.0 mm
